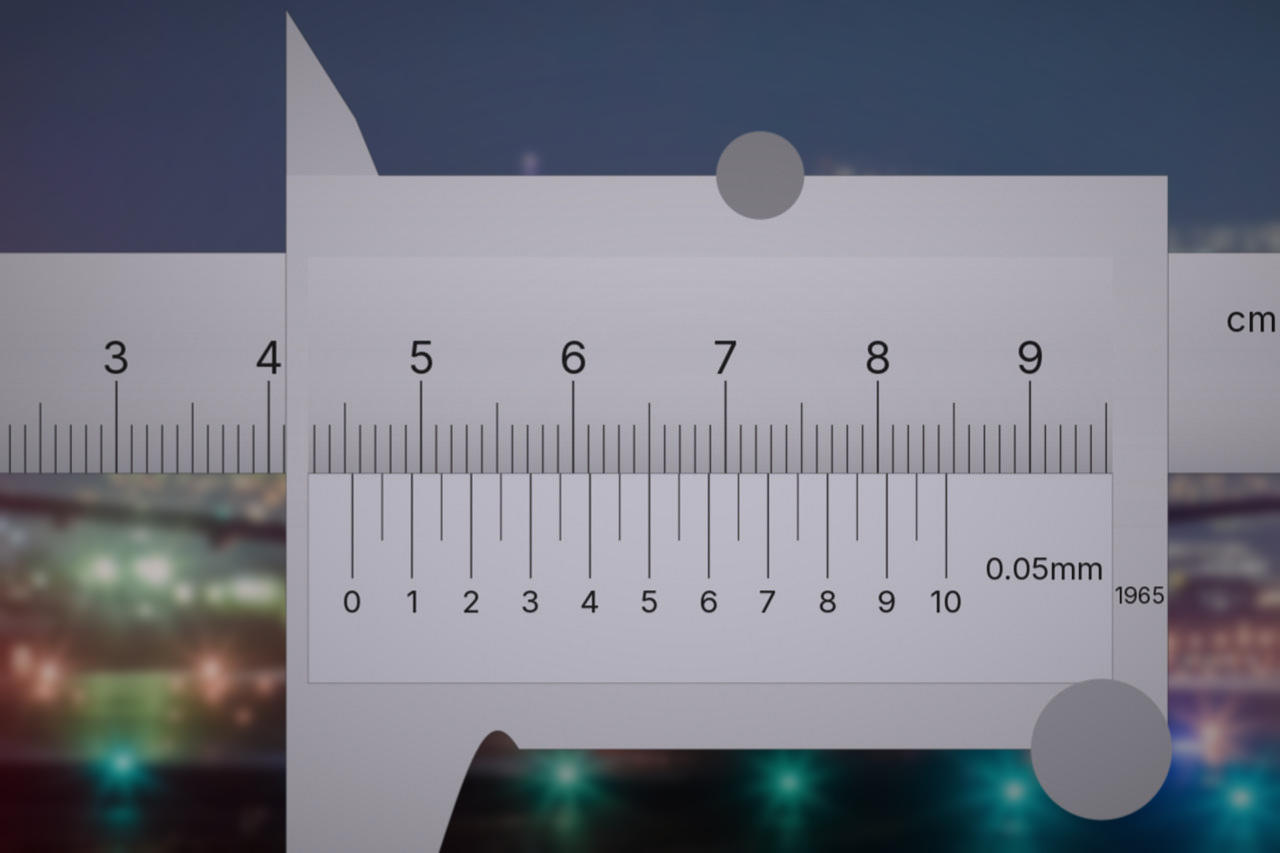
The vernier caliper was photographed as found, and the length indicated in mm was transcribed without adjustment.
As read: 45.5 mm
